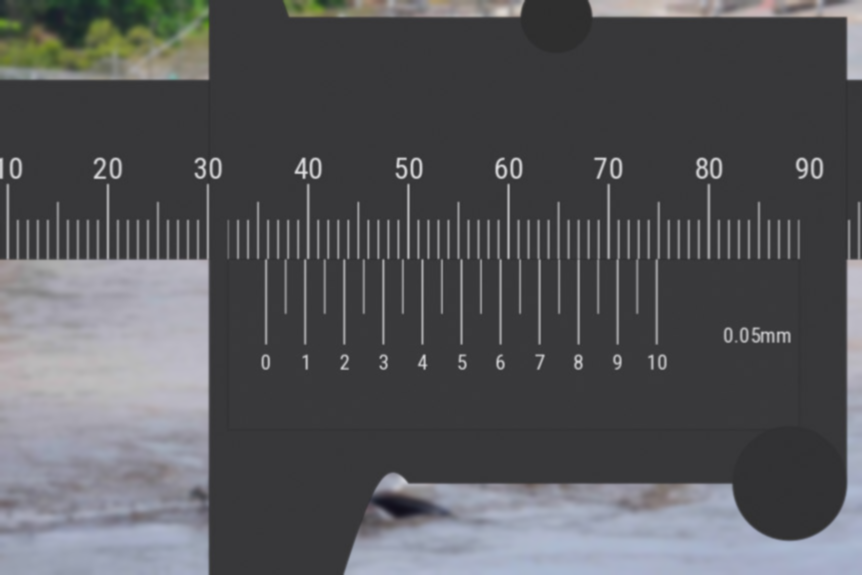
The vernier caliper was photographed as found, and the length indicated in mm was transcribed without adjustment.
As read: 35.8 mm
